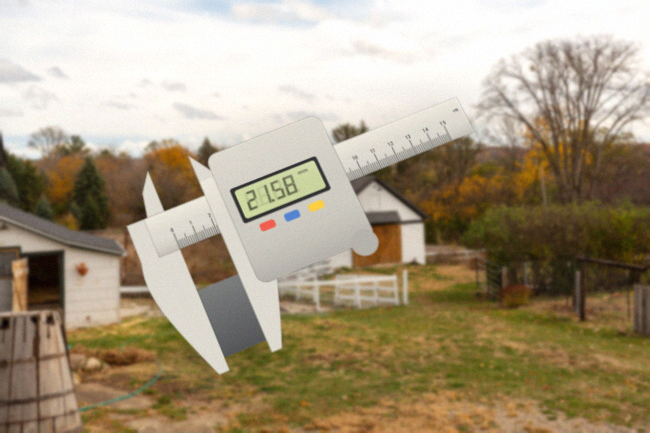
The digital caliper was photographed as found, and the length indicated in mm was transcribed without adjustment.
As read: 21.58 mm
